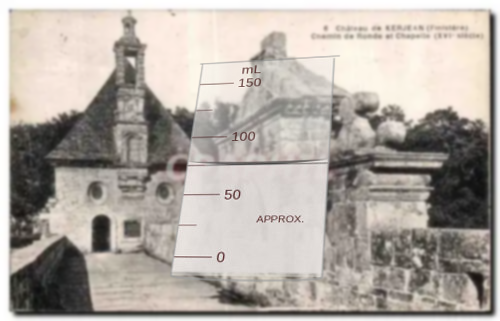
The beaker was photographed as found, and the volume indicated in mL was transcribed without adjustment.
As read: 75 mL
